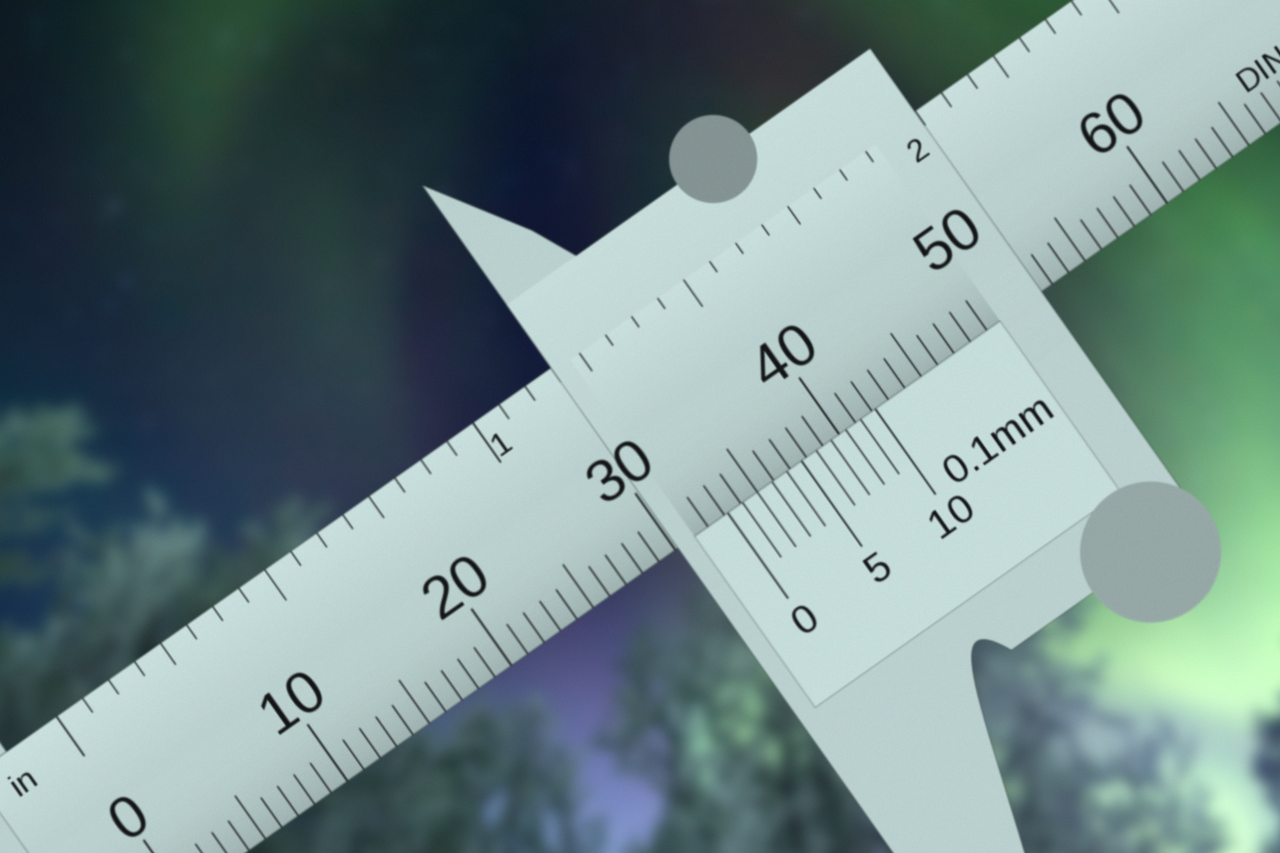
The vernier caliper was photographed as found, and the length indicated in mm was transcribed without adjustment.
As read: 33.2 mm
